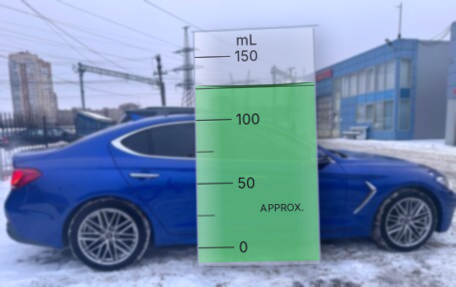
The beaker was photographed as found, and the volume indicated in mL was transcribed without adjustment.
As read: 125 mL
